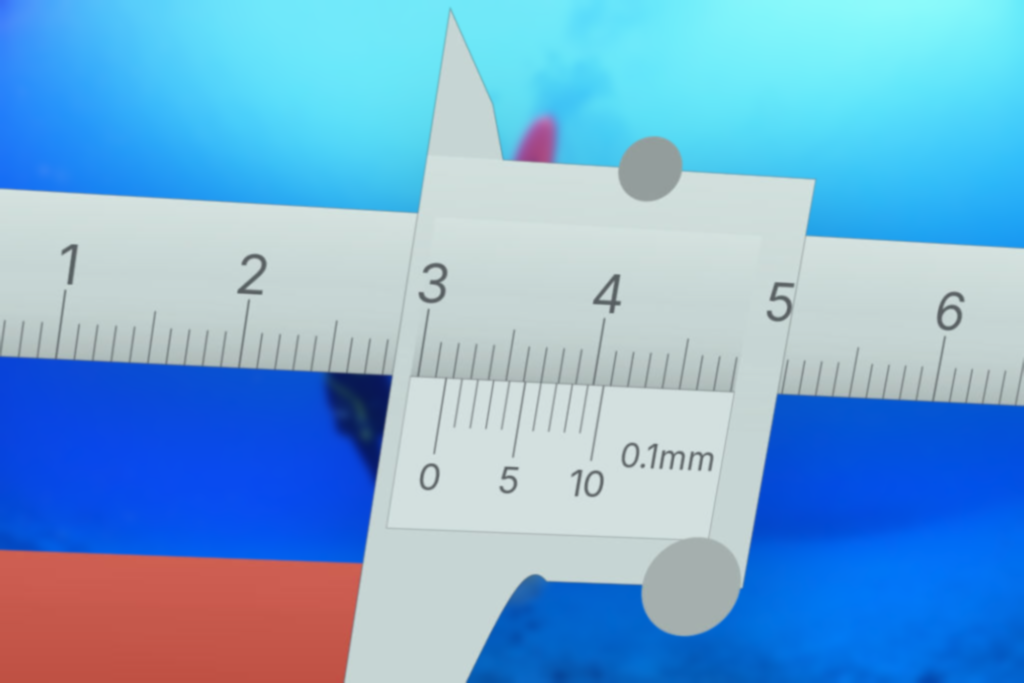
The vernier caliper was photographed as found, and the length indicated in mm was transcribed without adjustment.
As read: 31.6 mm
